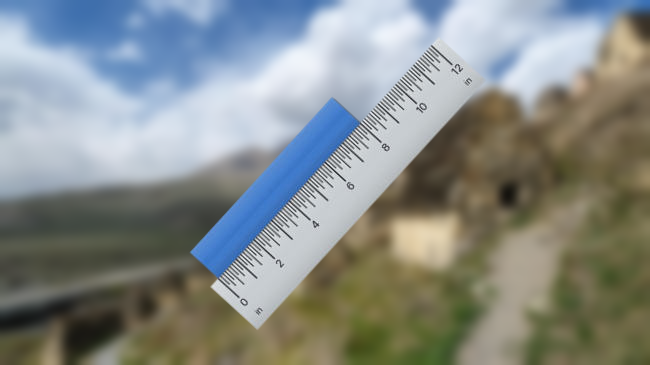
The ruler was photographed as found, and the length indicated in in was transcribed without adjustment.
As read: 8 in
